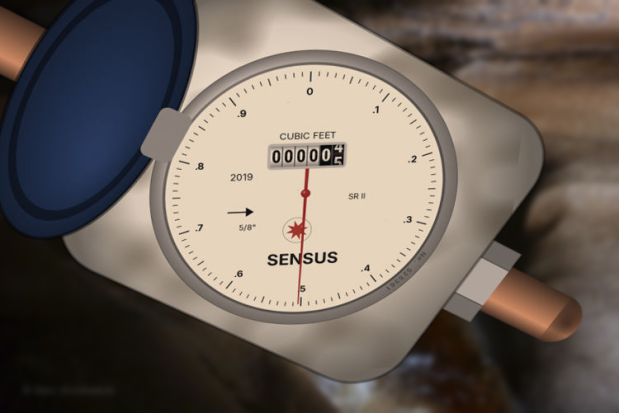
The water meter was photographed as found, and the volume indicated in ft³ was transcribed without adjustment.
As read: 4.50 ft³
